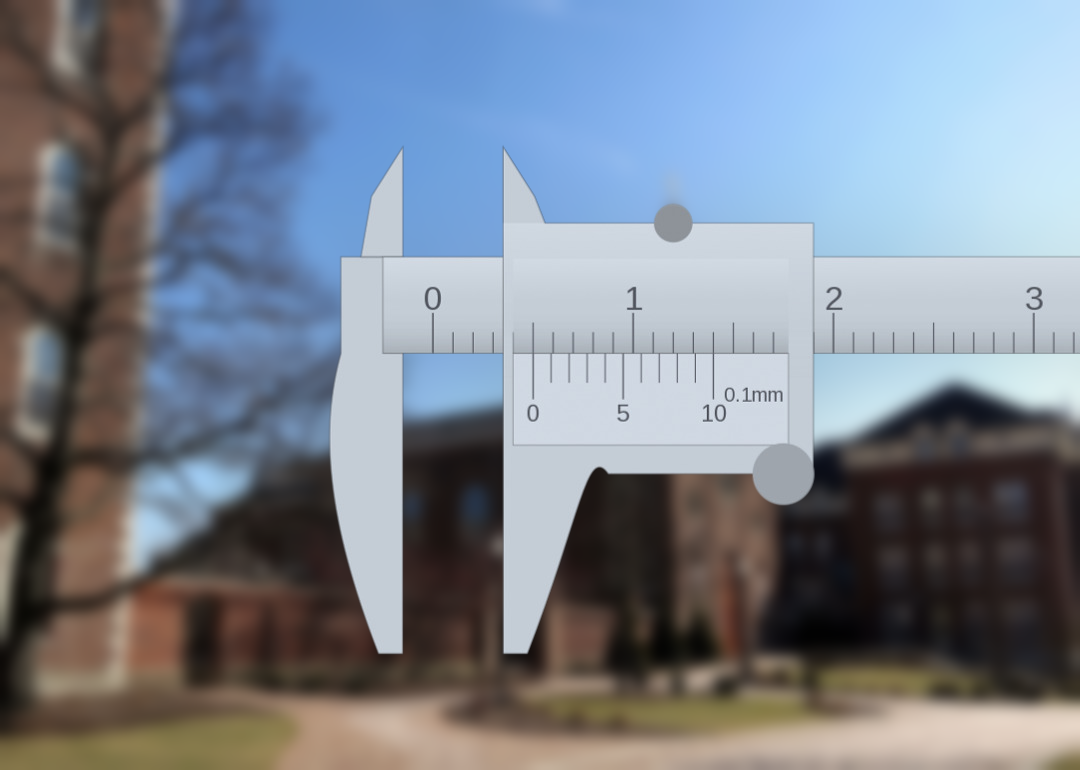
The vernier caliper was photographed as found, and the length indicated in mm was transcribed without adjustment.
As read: 5.0 mm
